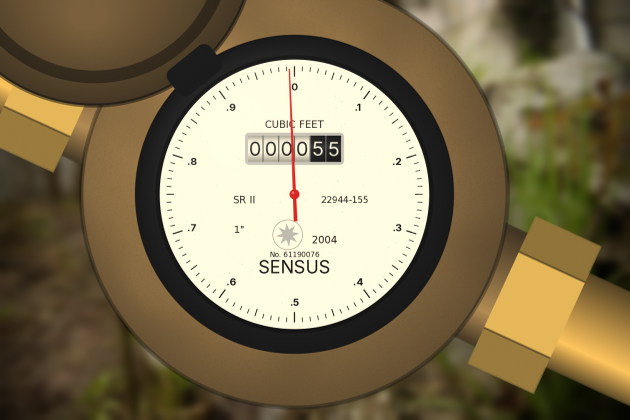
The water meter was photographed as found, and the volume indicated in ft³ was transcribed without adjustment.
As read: 54.99 ft³
